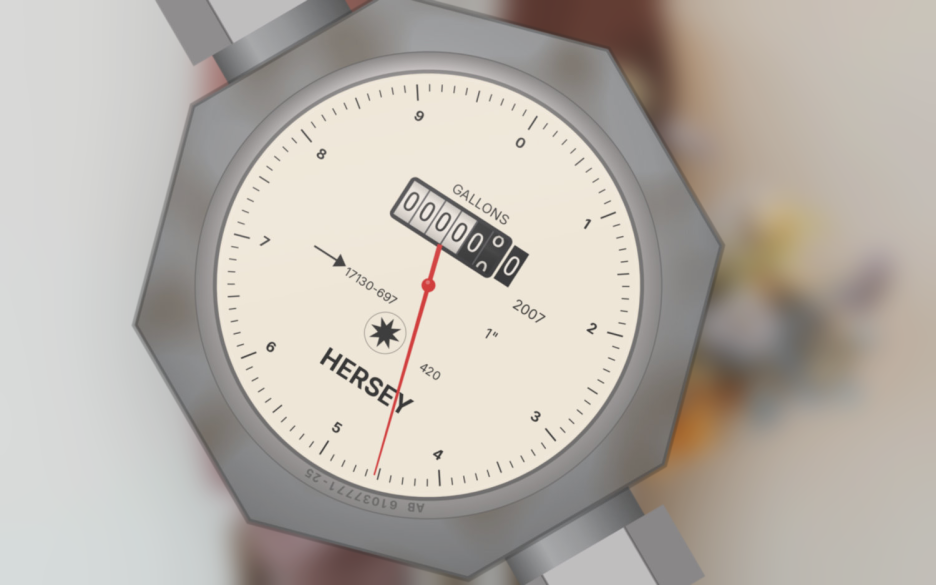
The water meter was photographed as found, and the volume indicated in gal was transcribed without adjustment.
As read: 84.5 gal
